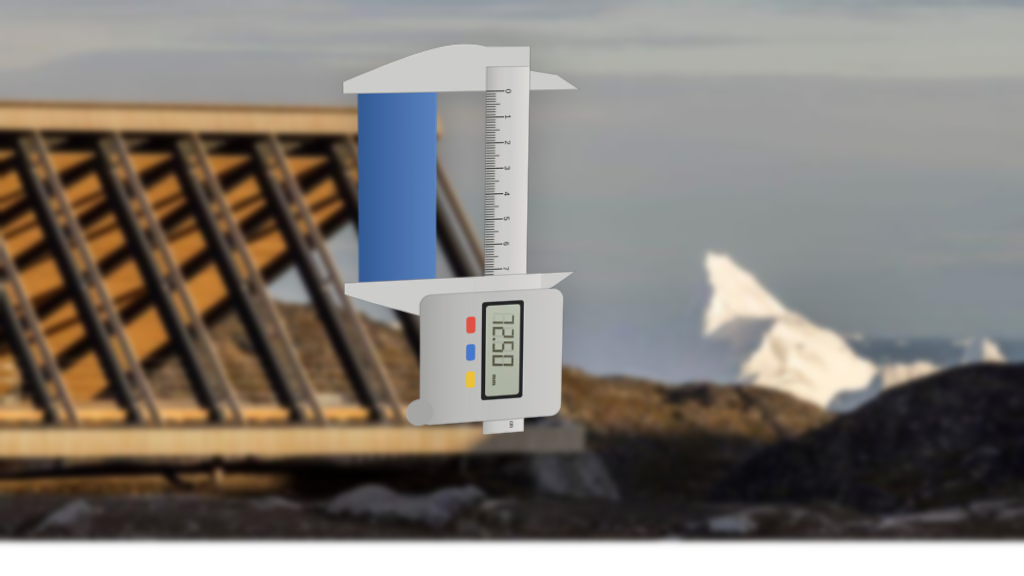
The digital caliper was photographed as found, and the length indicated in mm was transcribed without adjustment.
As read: 72.50 mm
